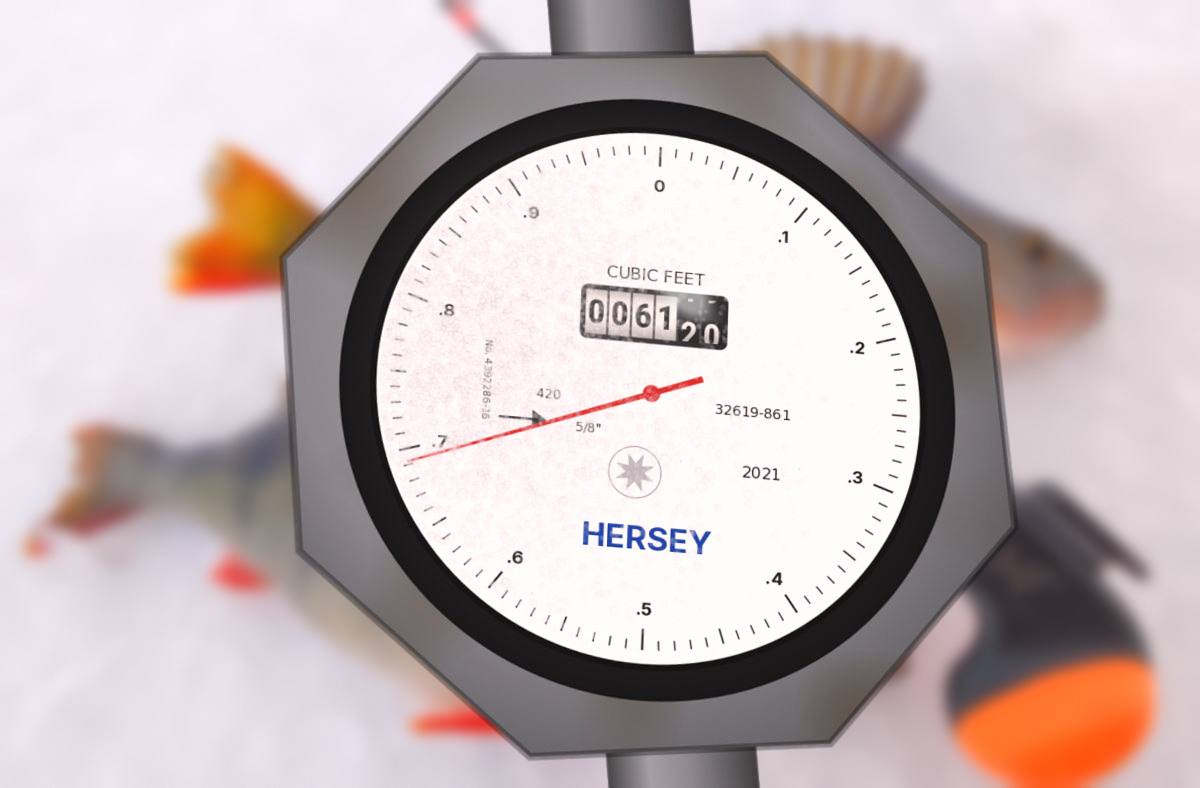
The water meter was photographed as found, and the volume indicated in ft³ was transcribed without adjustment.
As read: 6119.69 ft³
